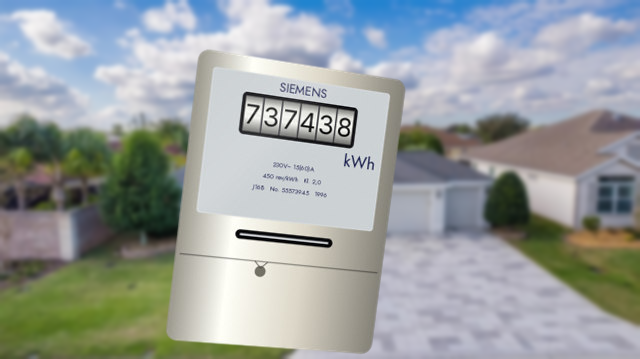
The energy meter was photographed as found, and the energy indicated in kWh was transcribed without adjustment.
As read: 737438 kWh
